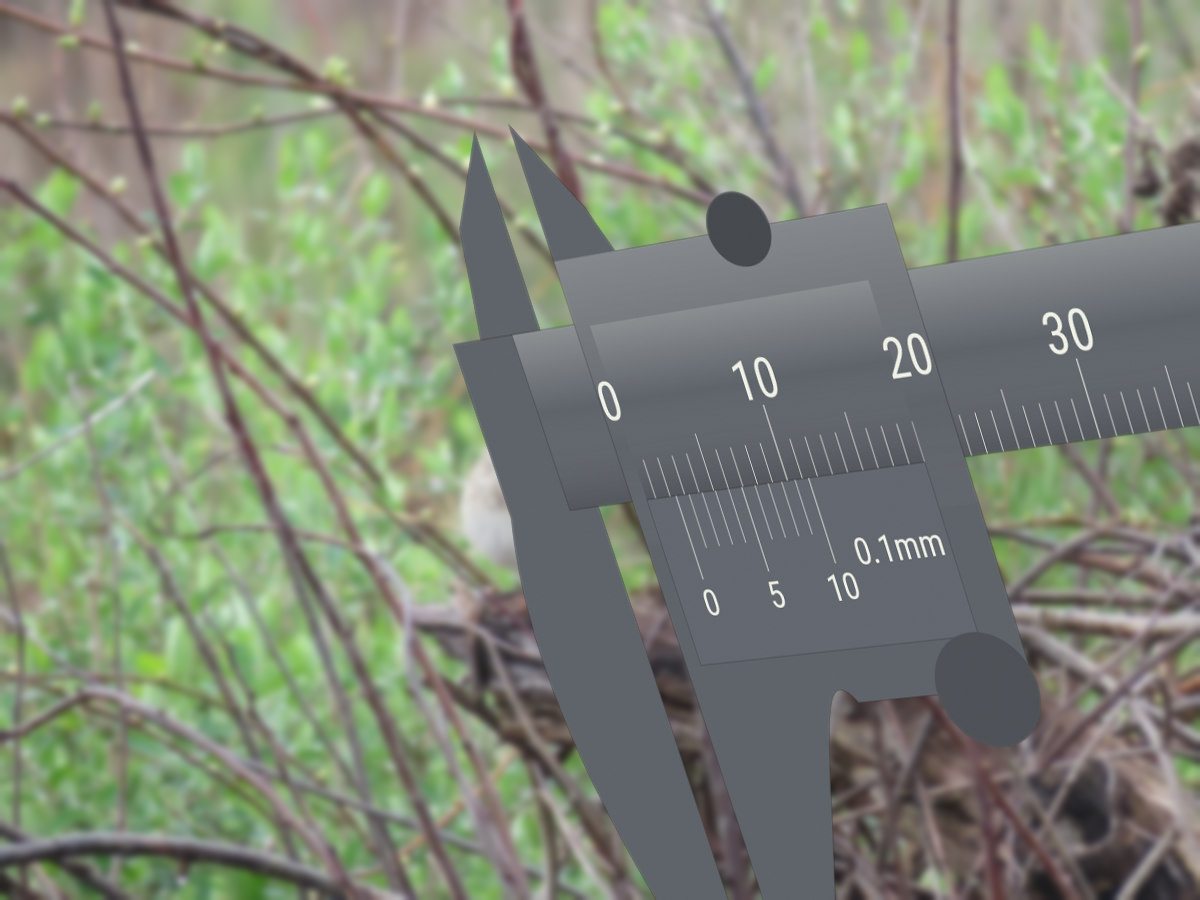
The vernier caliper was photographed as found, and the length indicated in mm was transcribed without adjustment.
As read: 2.4 mm
